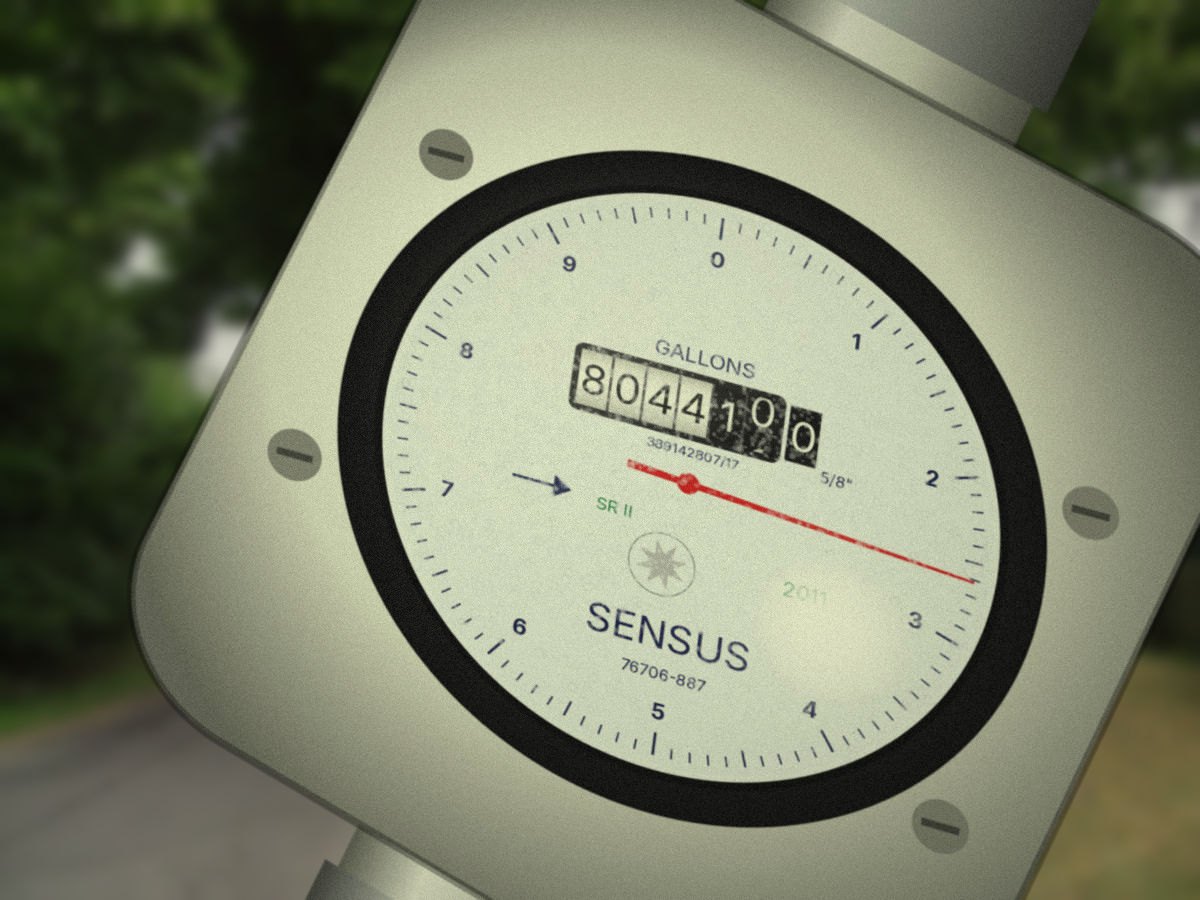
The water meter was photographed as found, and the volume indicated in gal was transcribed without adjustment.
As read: 8044102.6 gal
